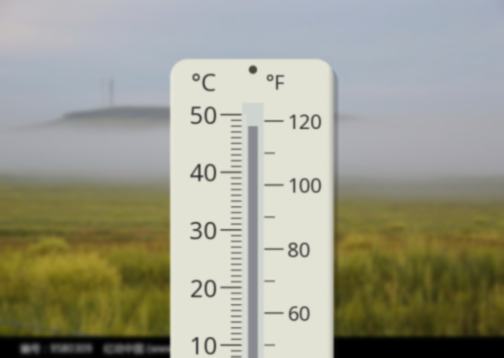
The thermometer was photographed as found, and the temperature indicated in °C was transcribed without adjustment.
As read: 48 °C
